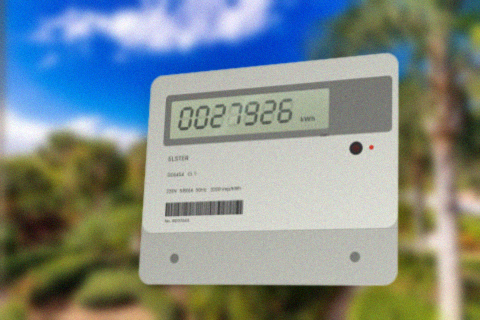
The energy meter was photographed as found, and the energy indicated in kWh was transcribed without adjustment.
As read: 27926 kWh
